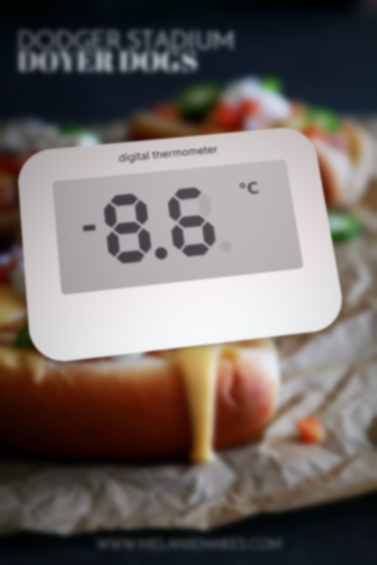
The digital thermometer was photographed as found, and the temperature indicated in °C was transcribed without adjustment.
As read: -8.6 °C
